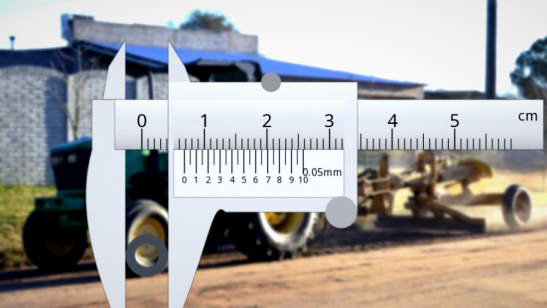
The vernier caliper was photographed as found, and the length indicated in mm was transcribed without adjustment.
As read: 6.8 mm
